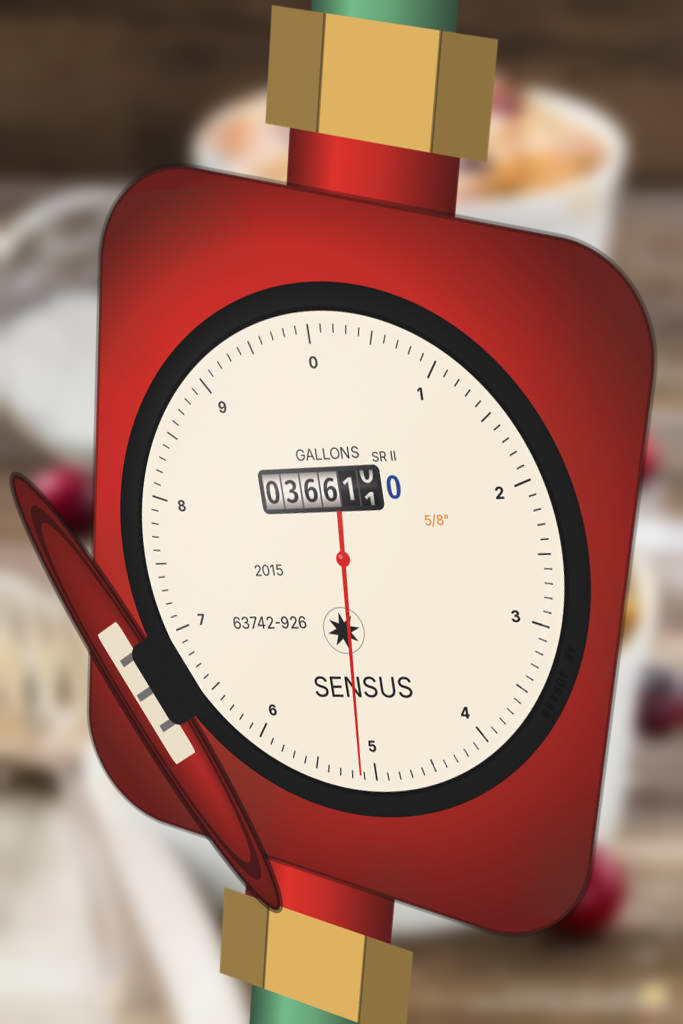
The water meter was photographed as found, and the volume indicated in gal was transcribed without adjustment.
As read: 366105.1 gal
